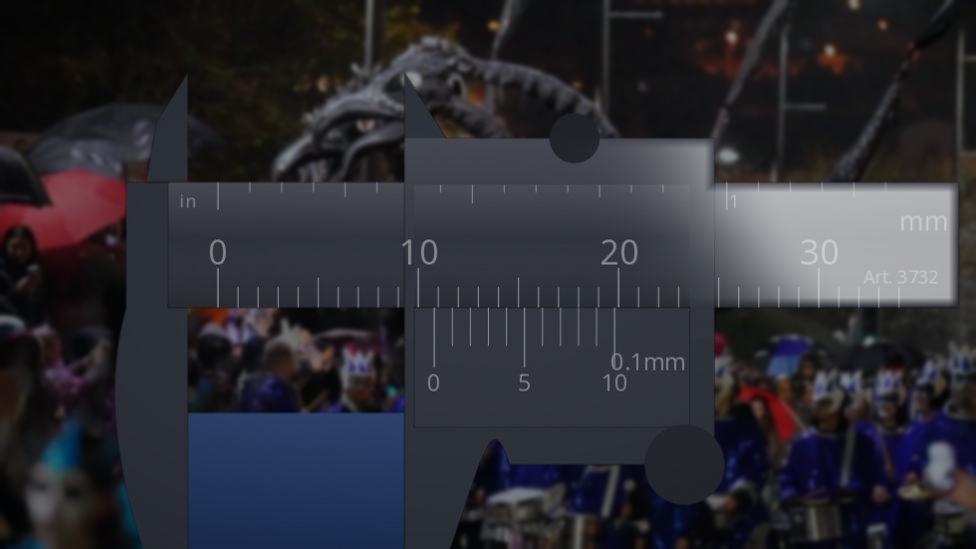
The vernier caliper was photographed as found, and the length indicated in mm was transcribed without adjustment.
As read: 10.8 mm
